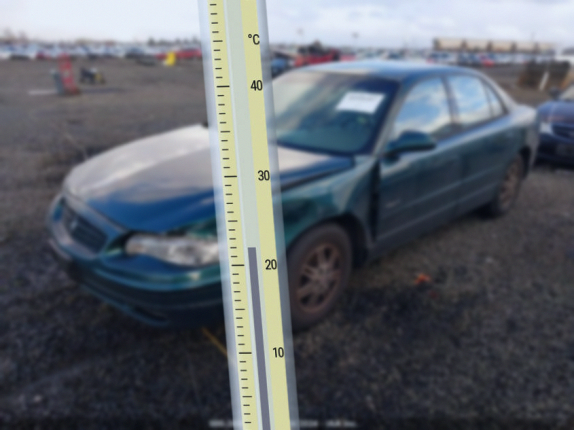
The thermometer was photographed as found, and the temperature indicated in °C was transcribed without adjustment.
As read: 22 °C
